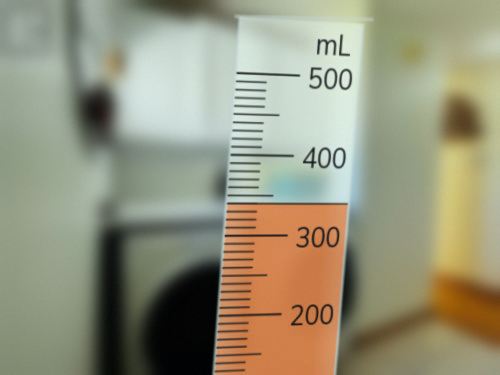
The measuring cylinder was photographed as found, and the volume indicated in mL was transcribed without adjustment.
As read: 340 mL
